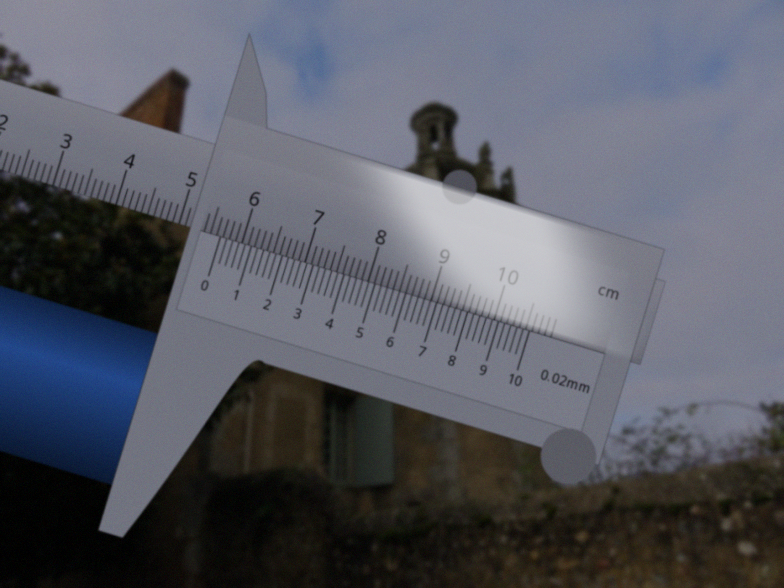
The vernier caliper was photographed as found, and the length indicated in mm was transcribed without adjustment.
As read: 56.6 mm
